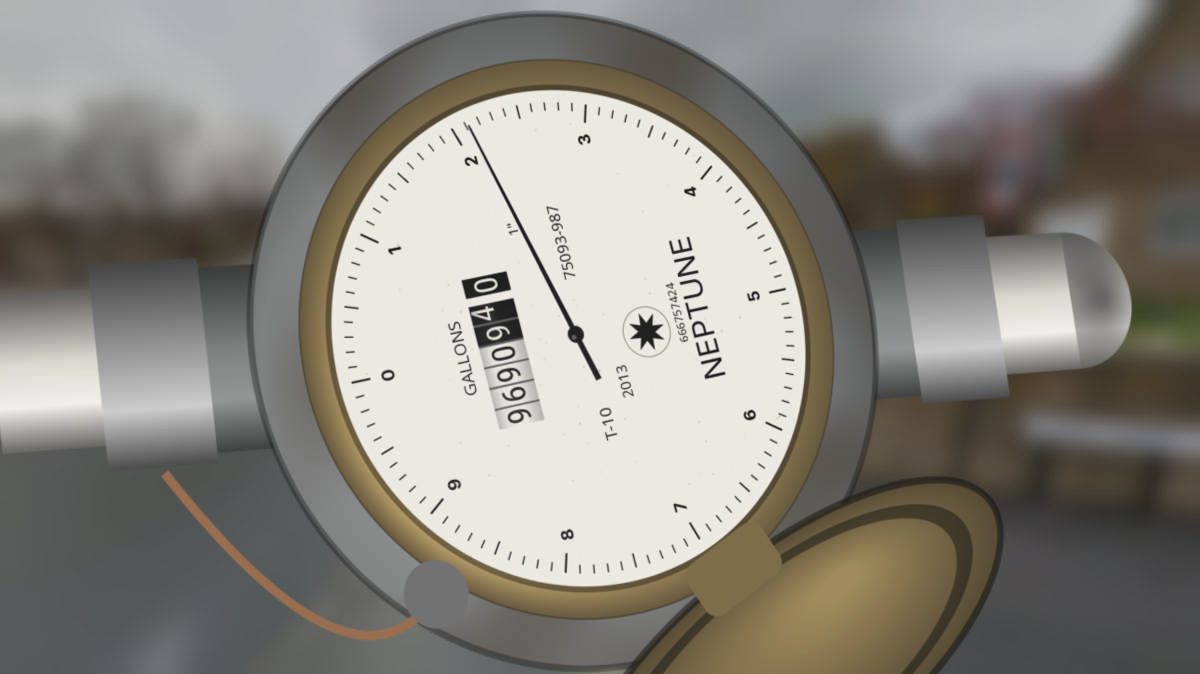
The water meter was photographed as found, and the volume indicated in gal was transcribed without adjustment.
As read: 9690942.1 gal
